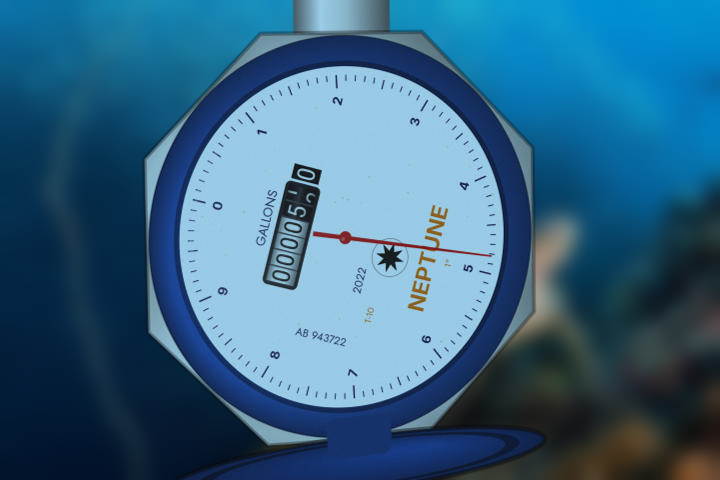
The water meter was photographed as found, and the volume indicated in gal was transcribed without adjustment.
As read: 514.8 gal
